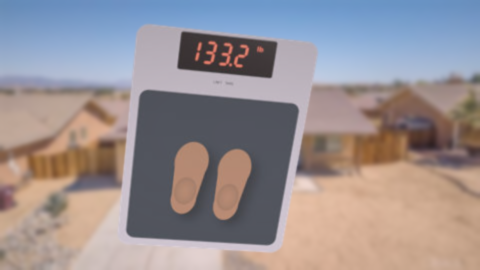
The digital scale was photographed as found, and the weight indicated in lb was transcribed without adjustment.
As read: 133.2 lb
